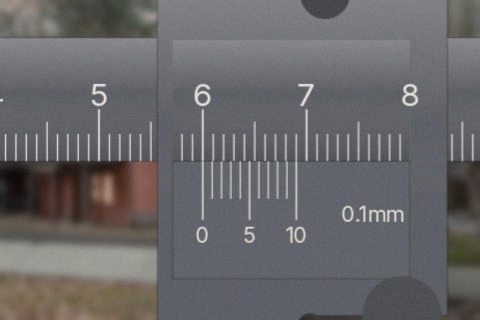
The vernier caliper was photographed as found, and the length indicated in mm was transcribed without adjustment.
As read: 60.0 mm
